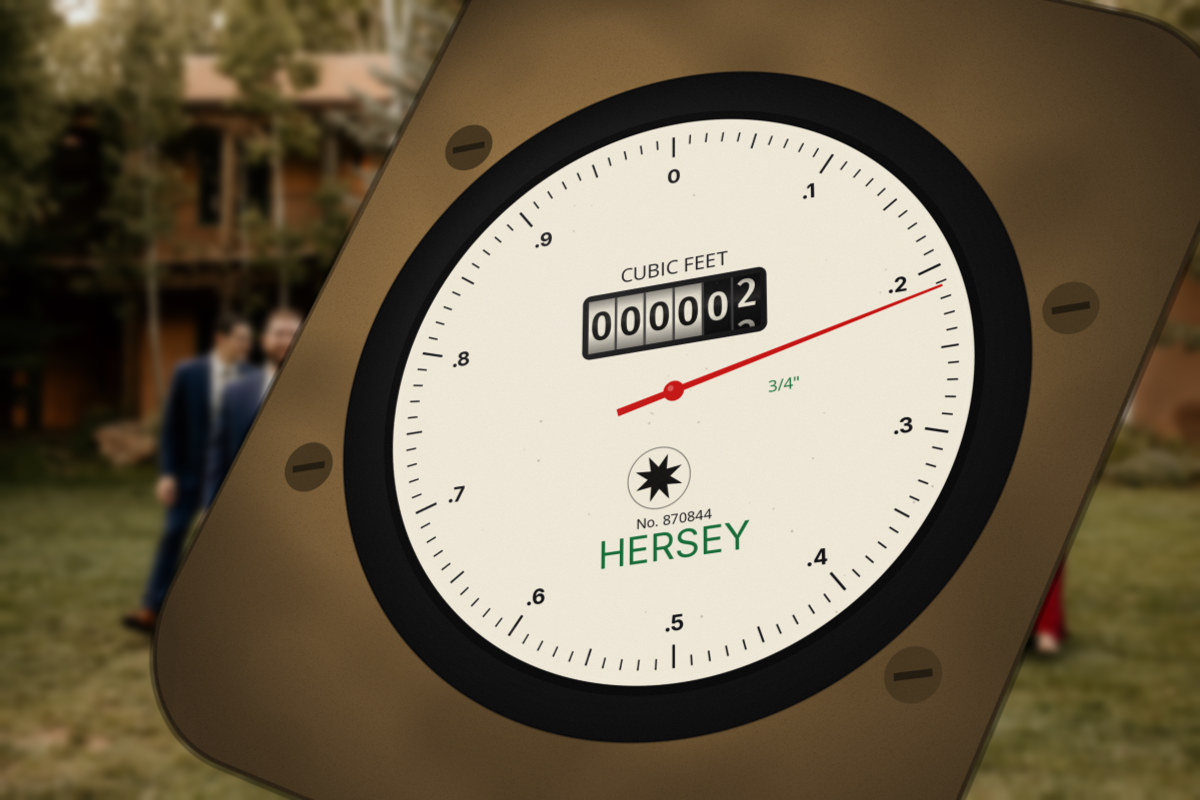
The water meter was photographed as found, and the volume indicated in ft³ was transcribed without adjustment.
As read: 2.21 ft³
